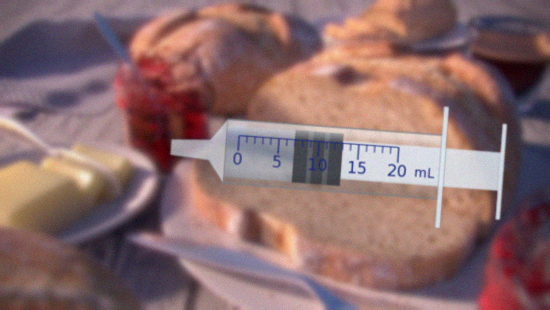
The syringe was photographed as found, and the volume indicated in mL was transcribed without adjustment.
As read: 7 mL
